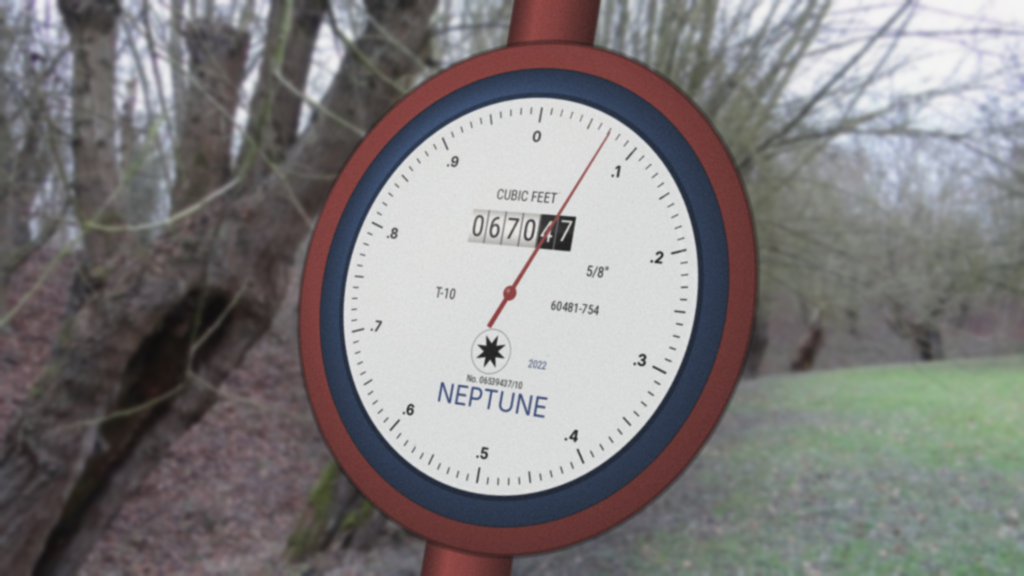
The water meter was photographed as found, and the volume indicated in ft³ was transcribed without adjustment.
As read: 67047.07 ft³
